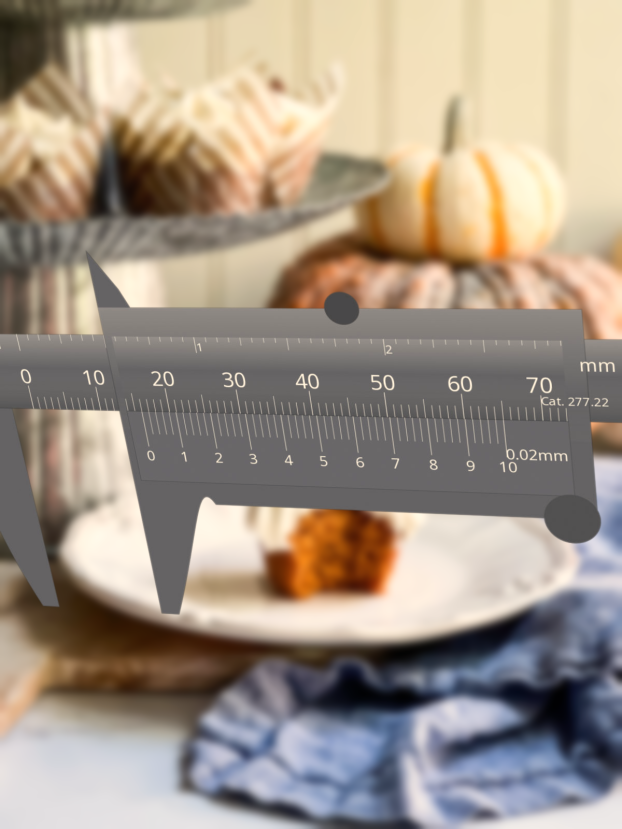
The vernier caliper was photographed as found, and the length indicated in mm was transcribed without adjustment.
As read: 16.0 mm
